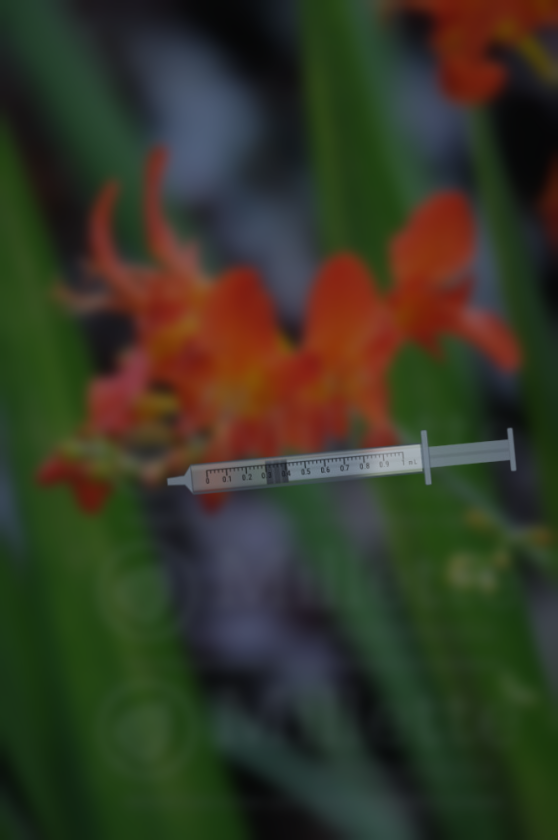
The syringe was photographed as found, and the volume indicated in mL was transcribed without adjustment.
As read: 0.3 mL
